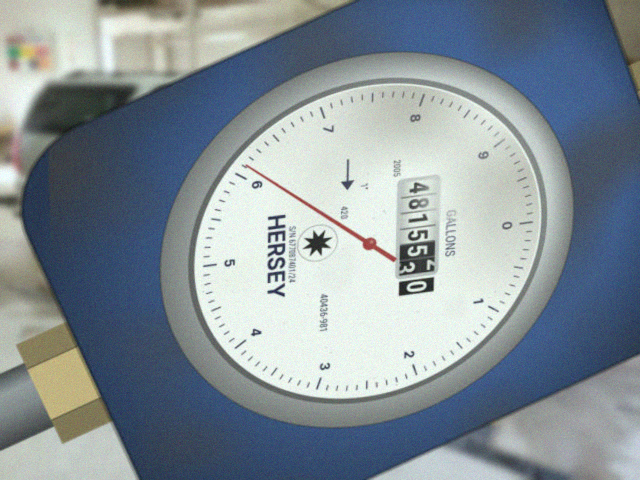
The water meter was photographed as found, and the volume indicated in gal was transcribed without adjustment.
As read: 4815526.1 gal
